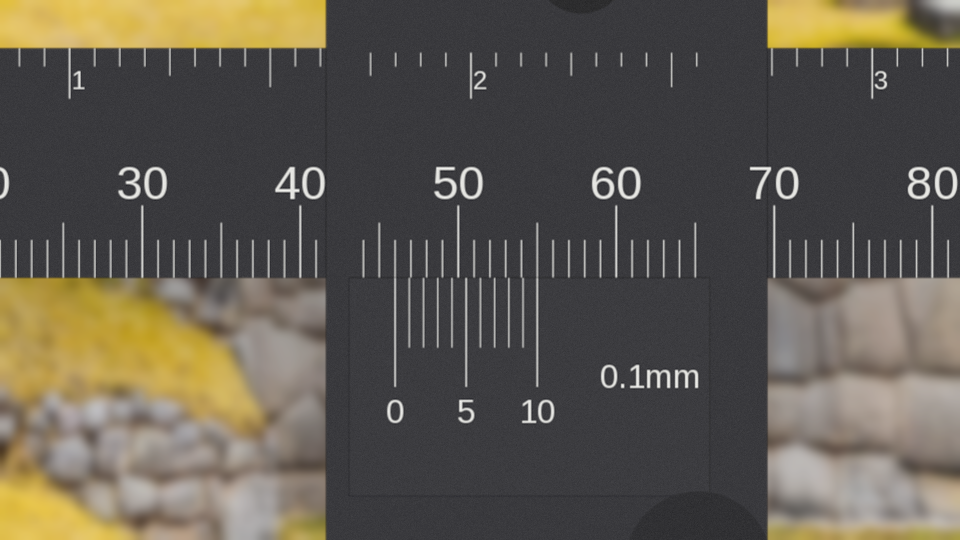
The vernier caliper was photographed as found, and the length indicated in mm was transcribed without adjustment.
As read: 46.0 mm
